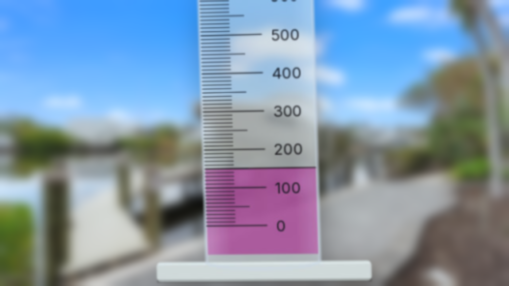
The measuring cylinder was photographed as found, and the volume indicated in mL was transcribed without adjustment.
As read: 150 mL
